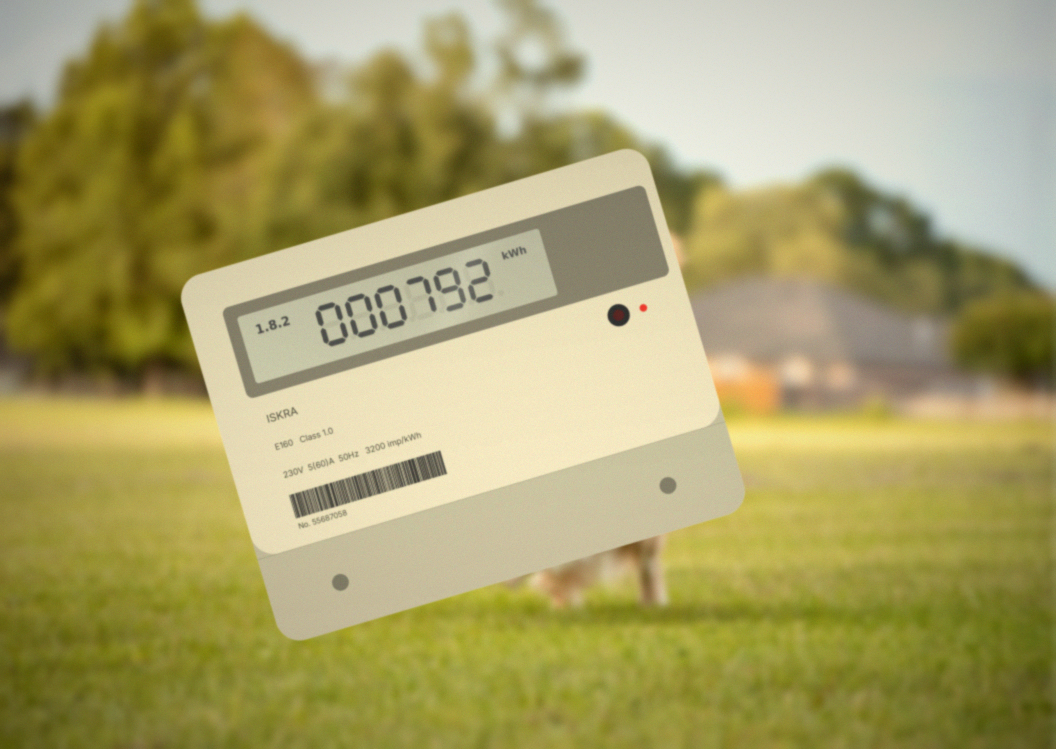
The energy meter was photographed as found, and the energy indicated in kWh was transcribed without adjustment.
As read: 792 kWh
